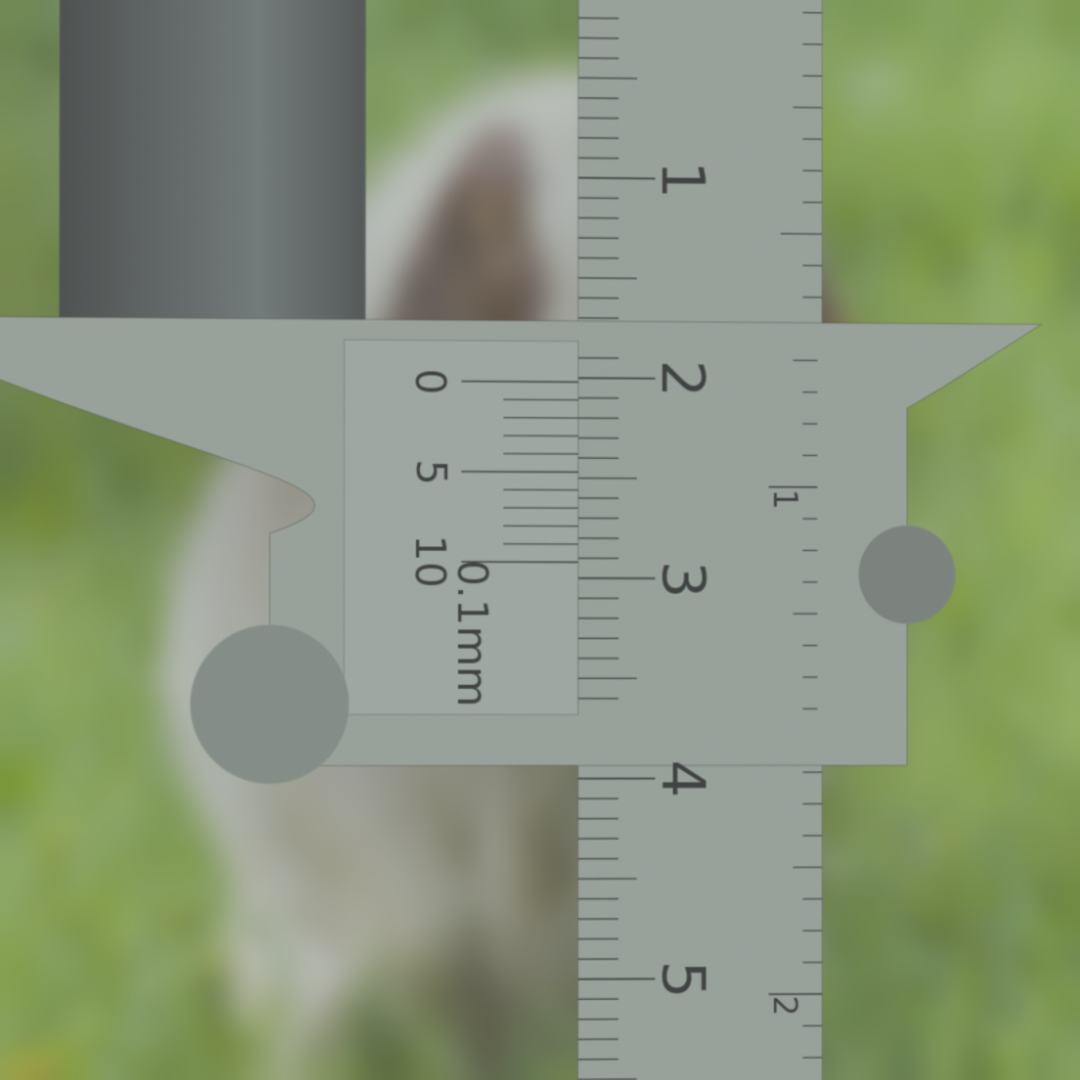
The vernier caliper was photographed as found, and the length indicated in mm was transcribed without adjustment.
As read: 20.2 mm
